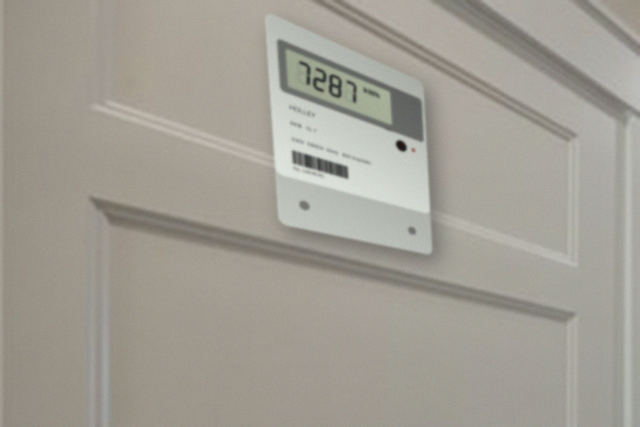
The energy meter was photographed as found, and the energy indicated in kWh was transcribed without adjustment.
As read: 7287 kWh
